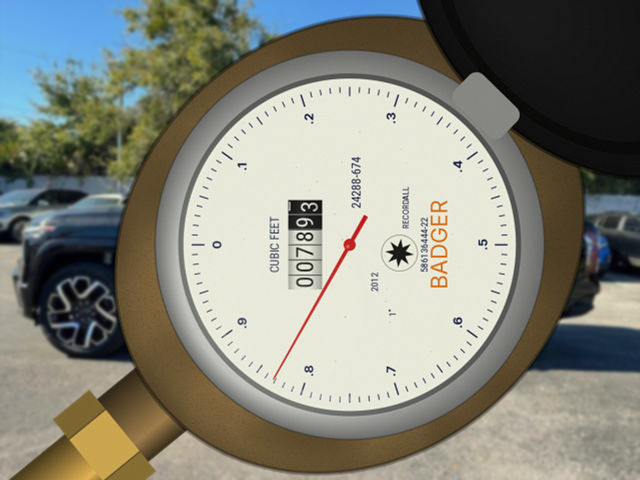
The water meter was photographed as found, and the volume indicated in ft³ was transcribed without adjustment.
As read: 7892.83 ft³
